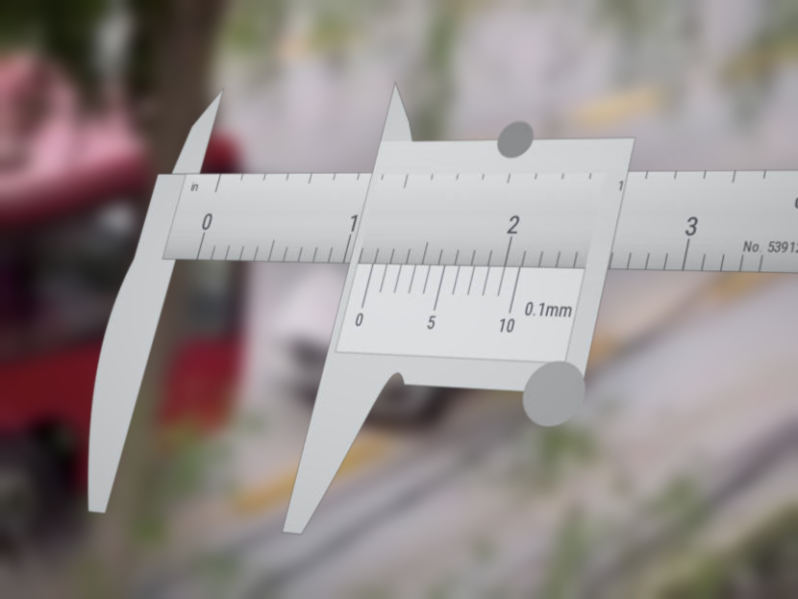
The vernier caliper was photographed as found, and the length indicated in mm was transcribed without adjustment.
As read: 11.9 mm
